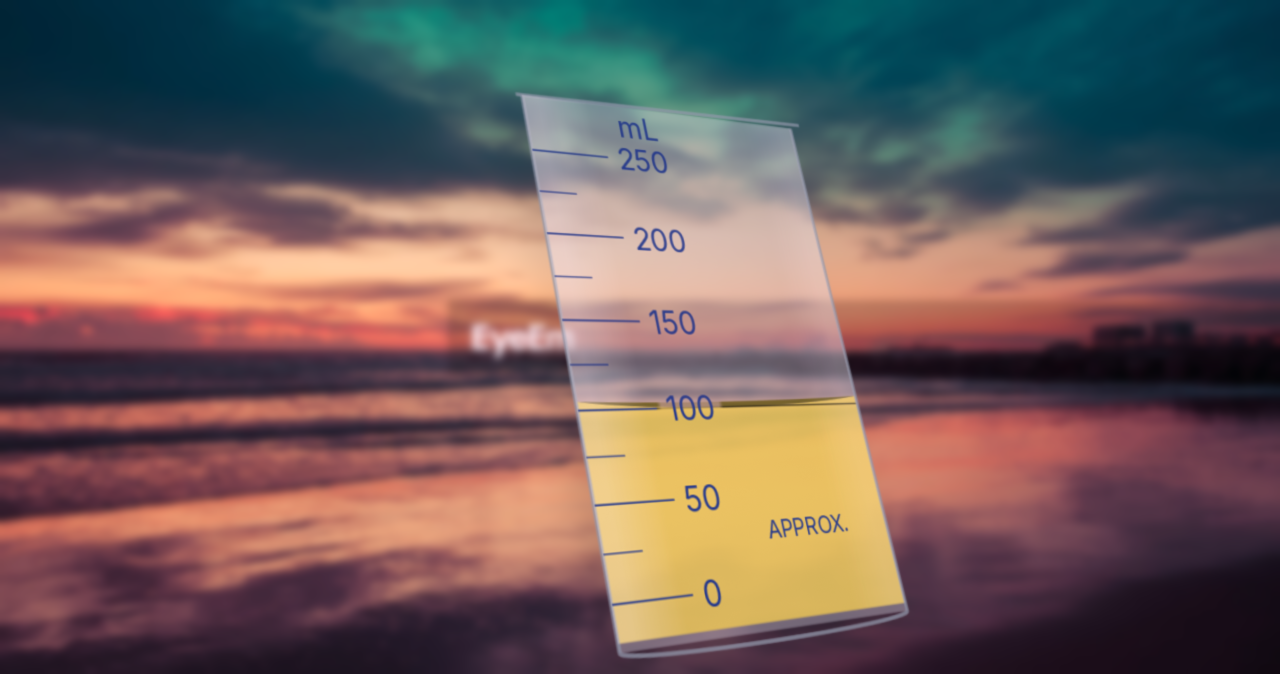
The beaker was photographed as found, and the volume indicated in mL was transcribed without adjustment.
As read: 100 mL
